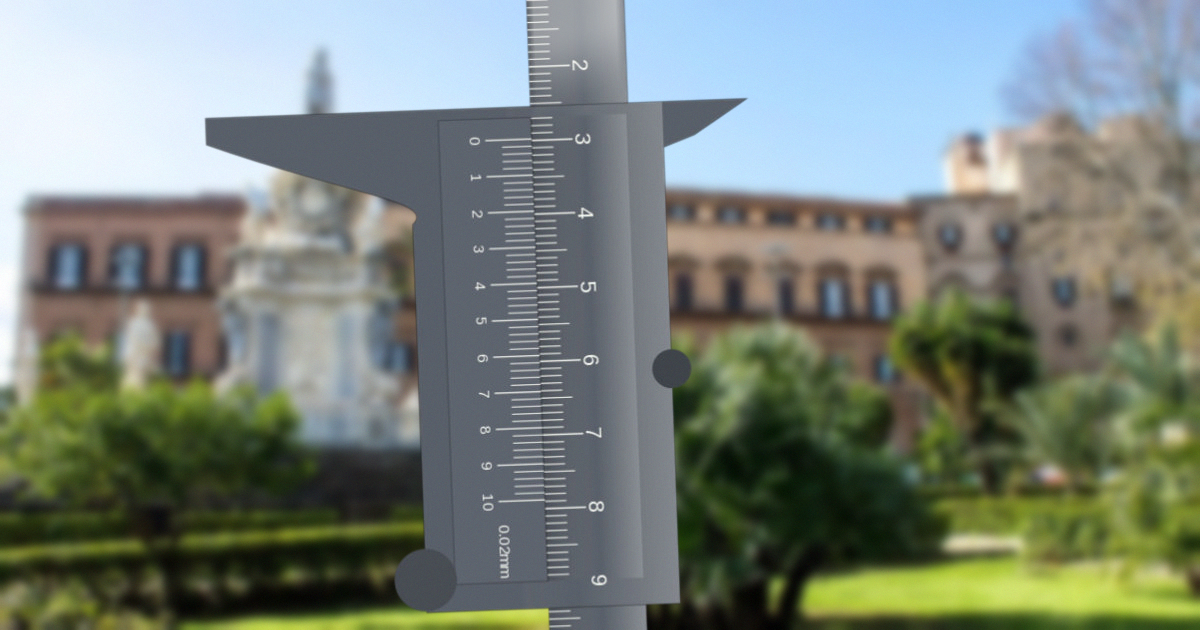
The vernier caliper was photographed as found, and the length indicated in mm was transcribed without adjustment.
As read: 29.8 mm
